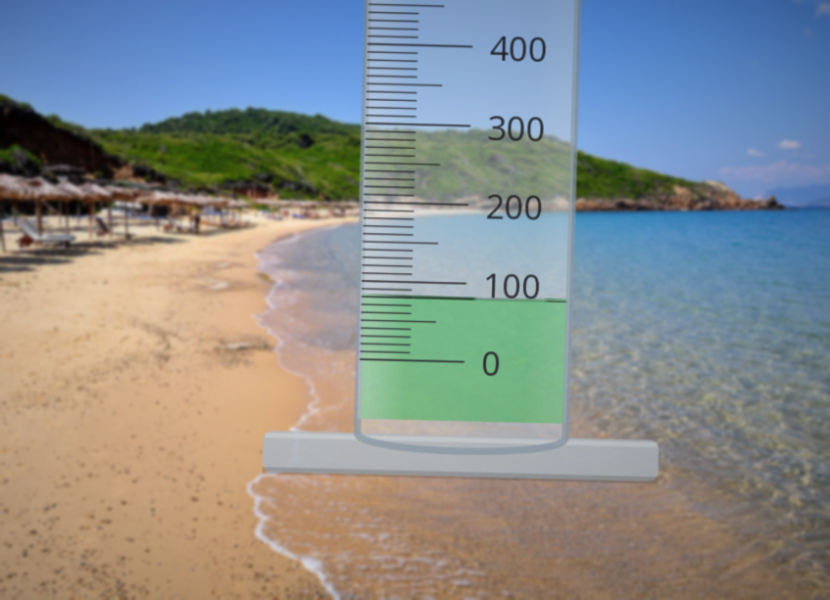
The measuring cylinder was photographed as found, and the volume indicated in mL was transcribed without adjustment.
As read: 80 mL
